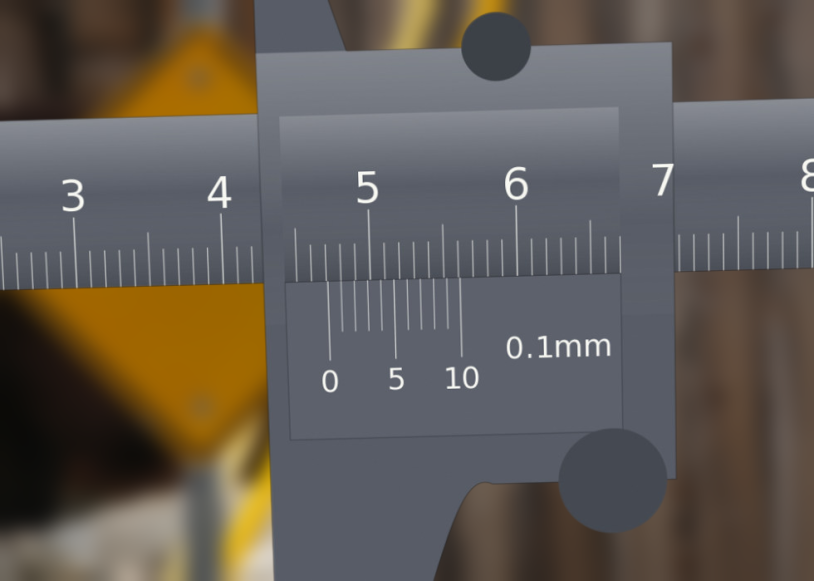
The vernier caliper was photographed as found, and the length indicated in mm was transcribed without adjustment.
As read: 47.1 mm
